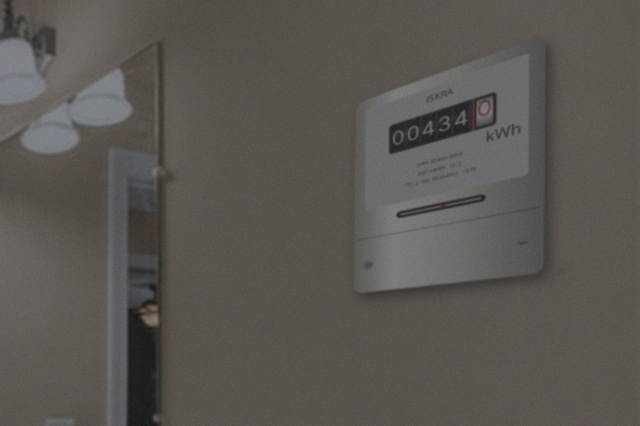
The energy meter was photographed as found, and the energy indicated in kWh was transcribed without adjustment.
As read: 434.0 kWh
